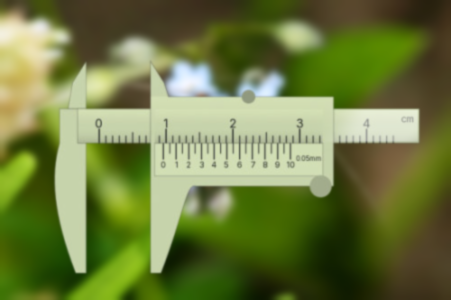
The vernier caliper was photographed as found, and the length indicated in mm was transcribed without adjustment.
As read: 9.6 mm
